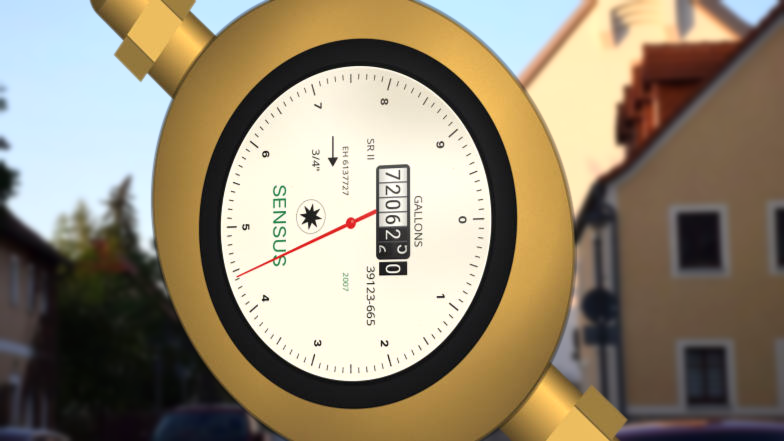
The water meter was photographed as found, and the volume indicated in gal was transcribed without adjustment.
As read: 7206254.4 gal
